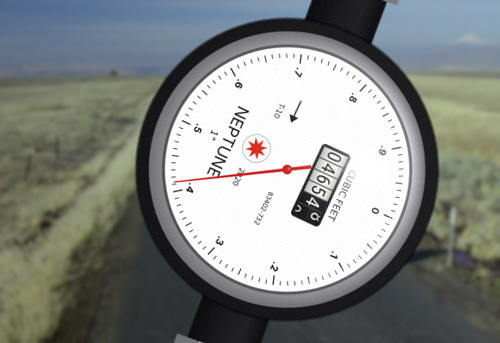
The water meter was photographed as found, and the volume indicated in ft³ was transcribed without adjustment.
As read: 46548.41 ft³
